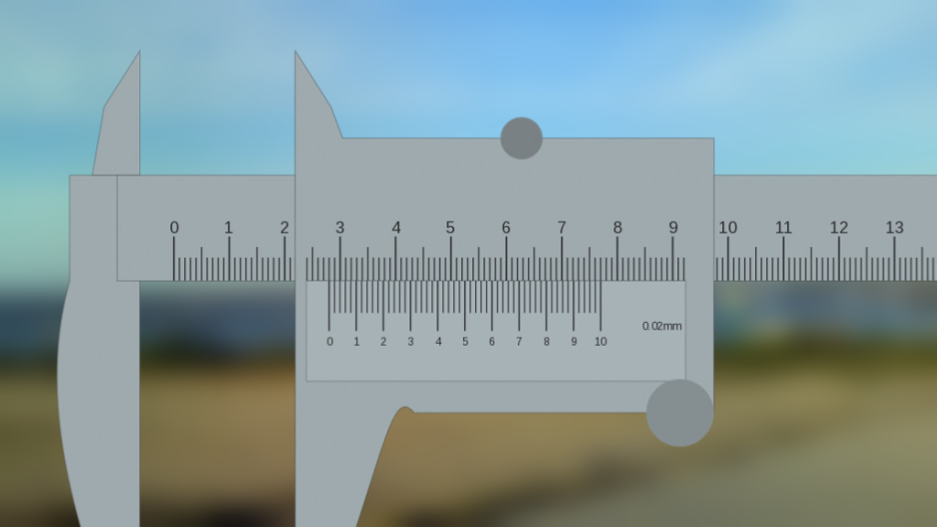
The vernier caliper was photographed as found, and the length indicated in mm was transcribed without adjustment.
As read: 28.0 mm
